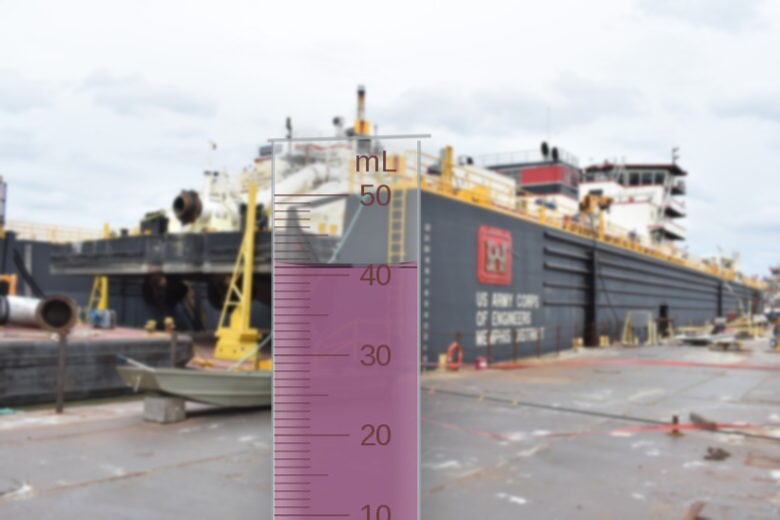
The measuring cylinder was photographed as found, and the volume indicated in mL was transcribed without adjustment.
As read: 41 mL
